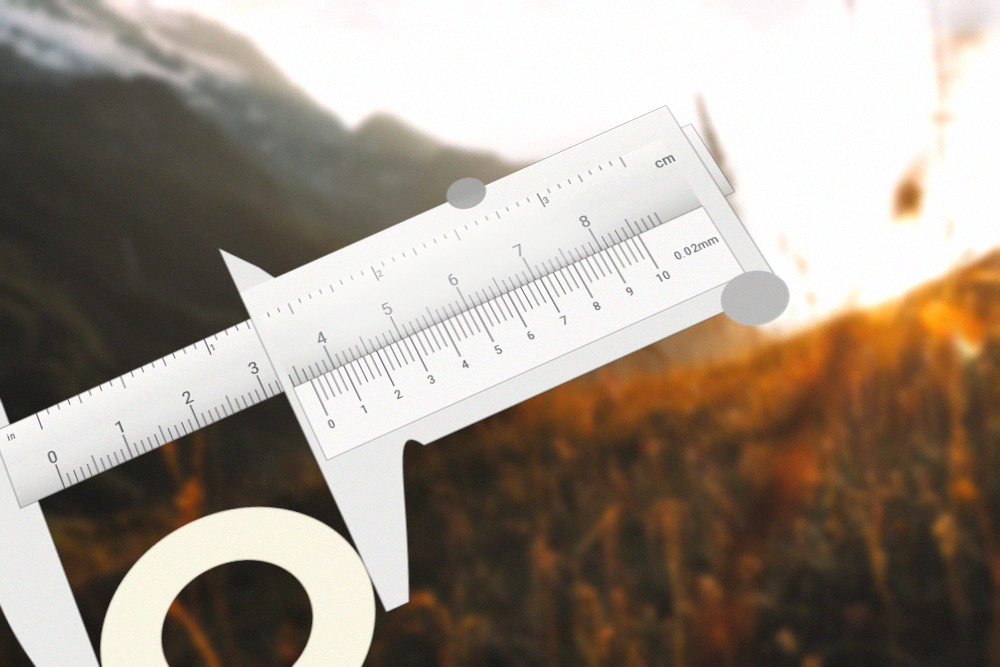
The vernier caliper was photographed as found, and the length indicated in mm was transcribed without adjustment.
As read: 36.4 mm
